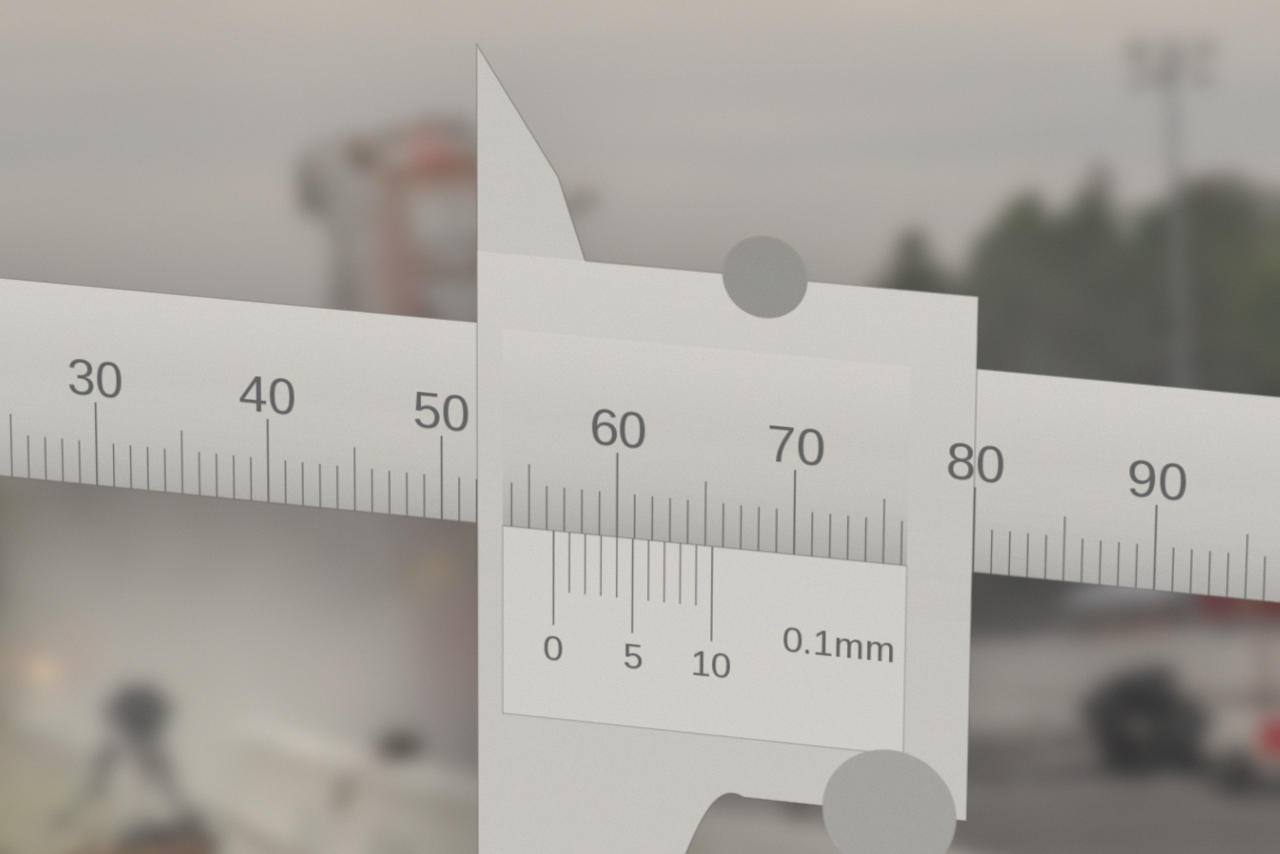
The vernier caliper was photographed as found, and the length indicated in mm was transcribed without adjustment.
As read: 56.4 mm
